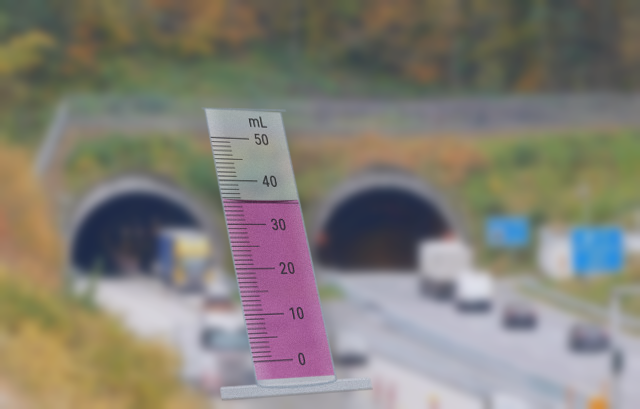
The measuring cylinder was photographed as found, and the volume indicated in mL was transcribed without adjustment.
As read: 35 mL
